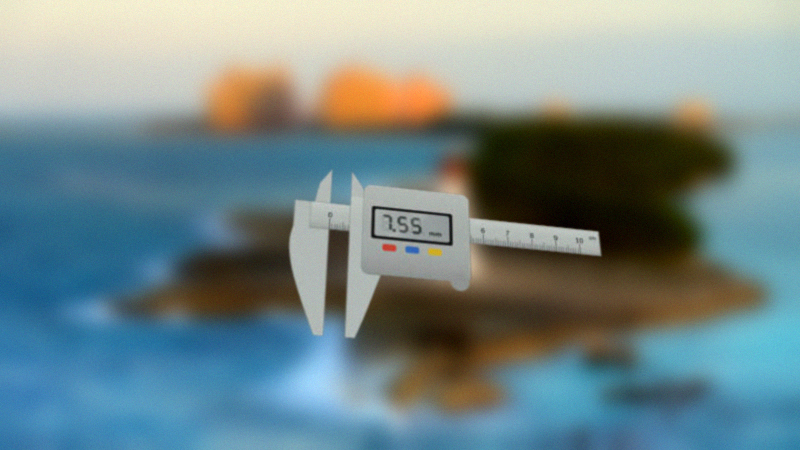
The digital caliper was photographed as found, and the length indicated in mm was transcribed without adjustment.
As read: 7.55 mm
